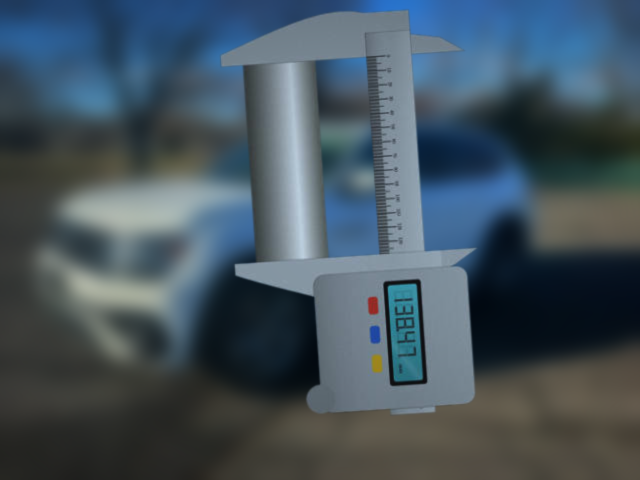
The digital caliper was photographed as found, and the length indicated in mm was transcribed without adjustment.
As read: 138.47 mm
